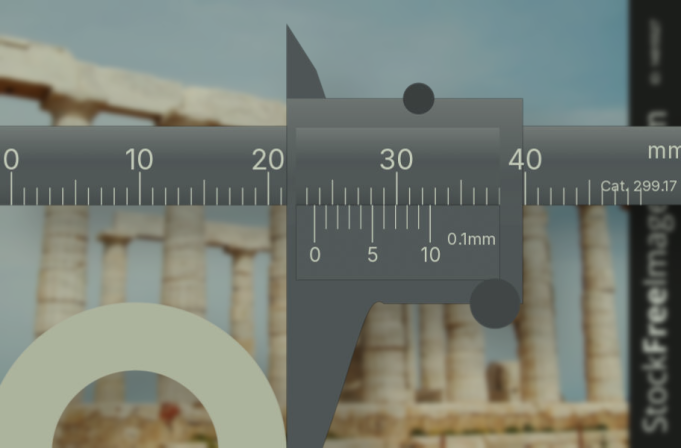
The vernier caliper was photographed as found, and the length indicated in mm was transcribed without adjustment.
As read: 23.6 mm
